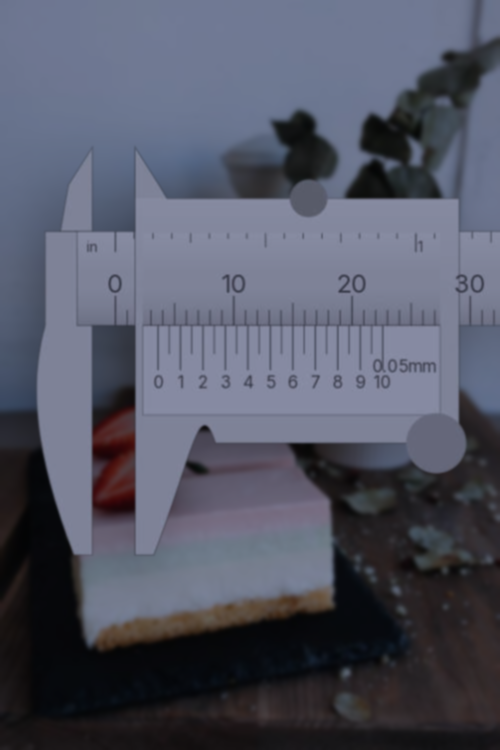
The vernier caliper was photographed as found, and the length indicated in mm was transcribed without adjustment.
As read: 3.6 mm
